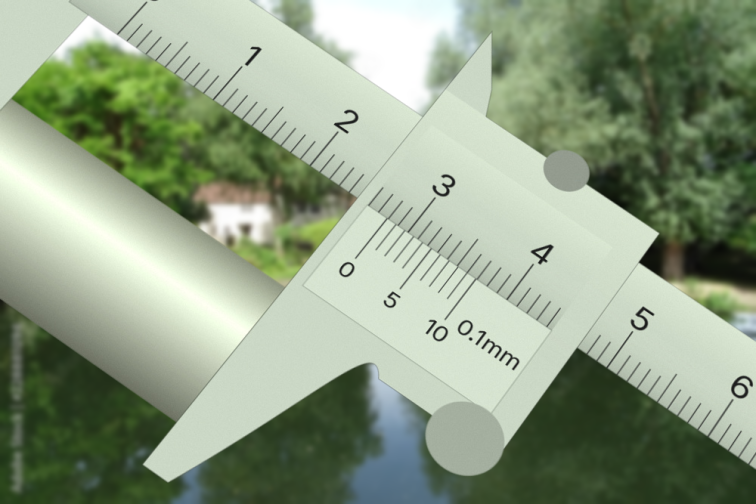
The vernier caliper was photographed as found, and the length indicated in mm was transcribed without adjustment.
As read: 27.9 mm
